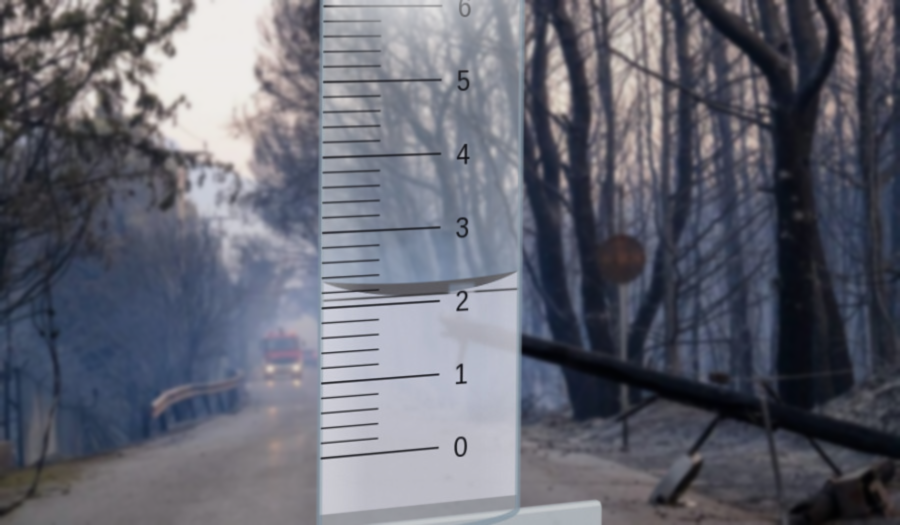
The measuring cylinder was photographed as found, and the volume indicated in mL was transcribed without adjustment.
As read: 2.1 mL
